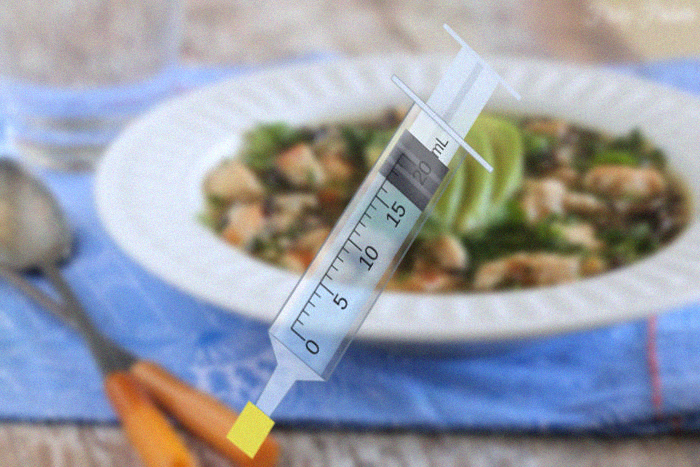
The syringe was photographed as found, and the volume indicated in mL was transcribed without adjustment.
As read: 17 mL
